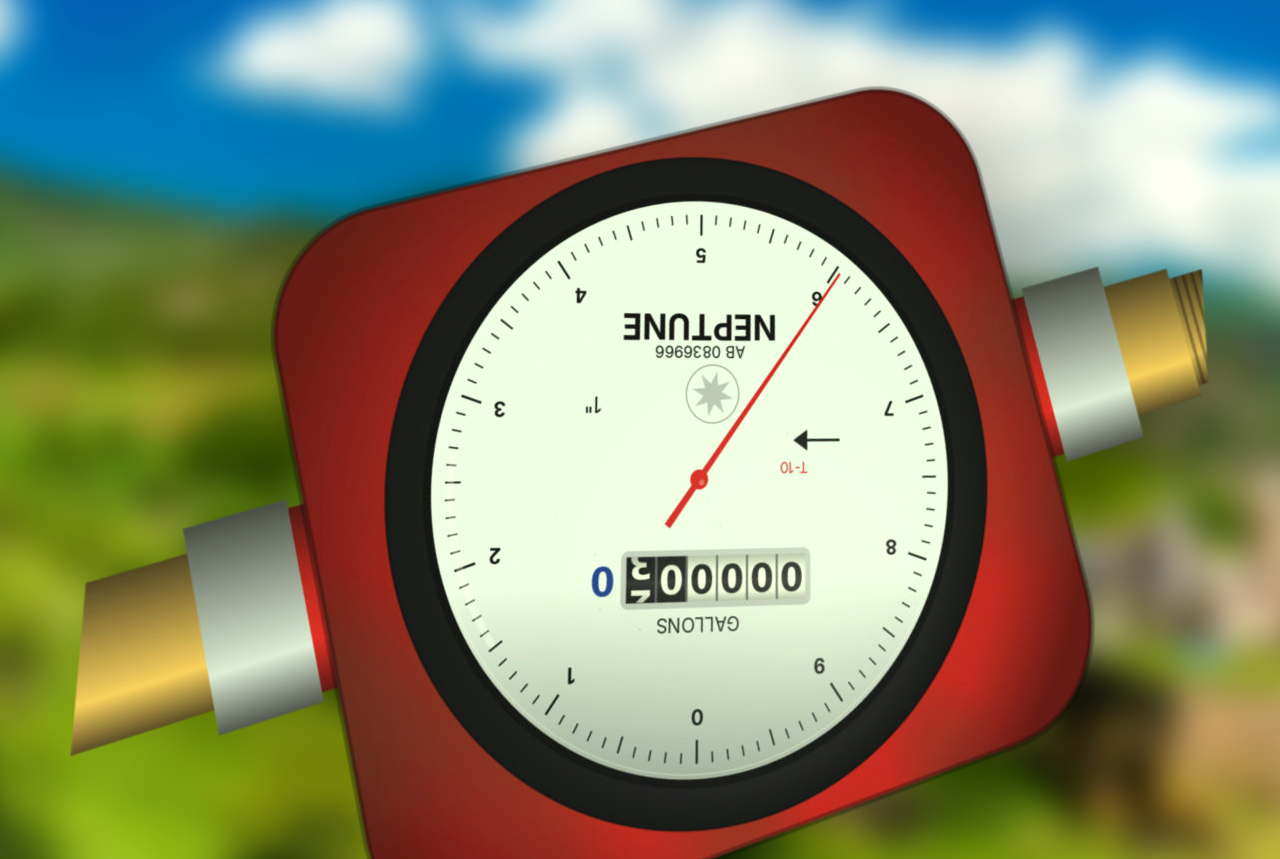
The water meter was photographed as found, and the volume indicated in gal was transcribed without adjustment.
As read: 26.0 gal
